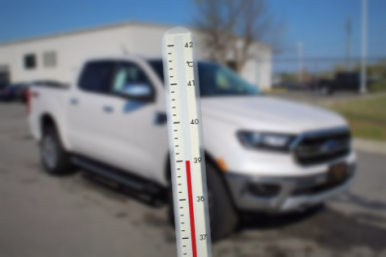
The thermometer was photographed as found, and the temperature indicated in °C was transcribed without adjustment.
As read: 39 °C
